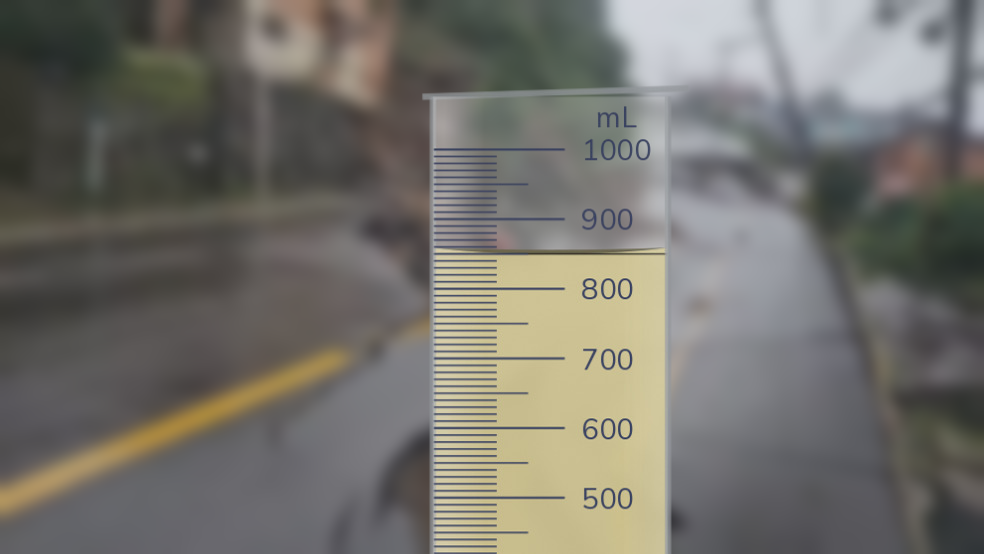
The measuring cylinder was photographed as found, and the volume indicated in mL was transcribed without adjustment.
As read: 850 mL
